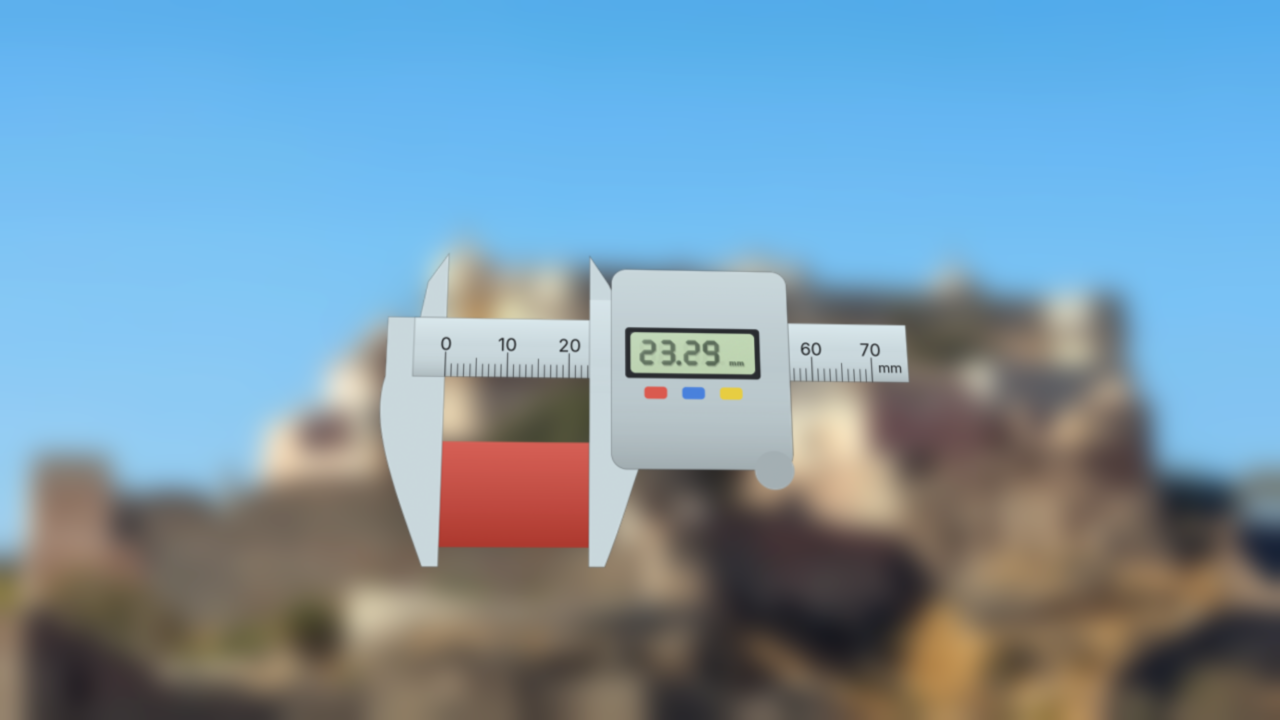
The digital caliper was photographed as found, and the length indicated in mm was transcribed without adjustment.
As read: 23.29 mm
